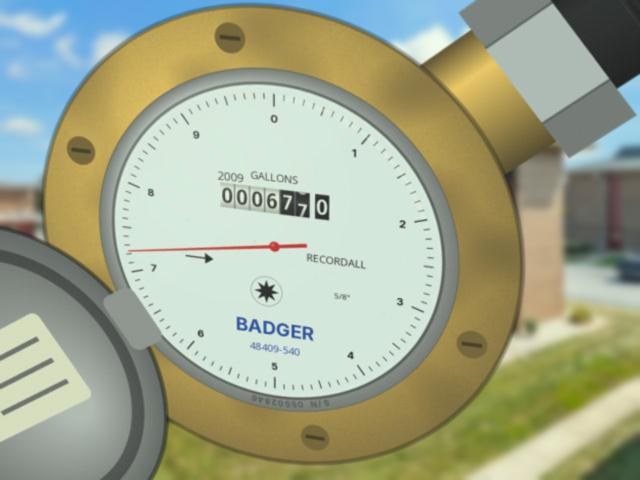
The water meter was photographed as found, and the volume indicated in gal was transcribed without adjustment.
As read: 6767.2 gal
